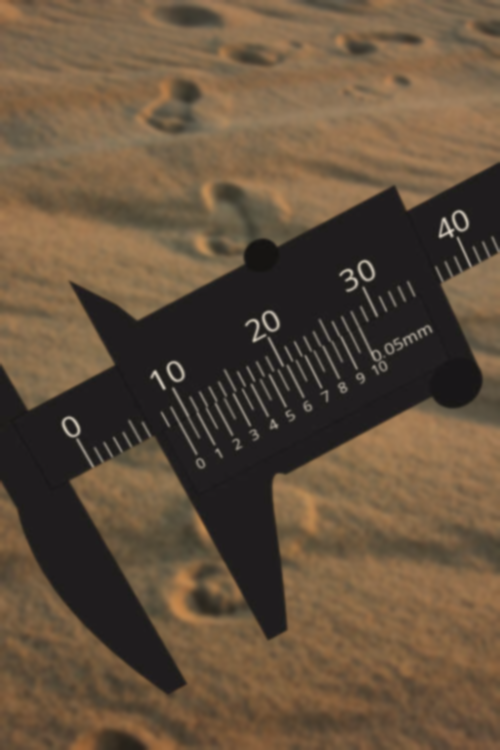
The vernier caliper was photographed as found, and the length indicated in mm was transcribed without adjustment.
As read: 9.0 mm
